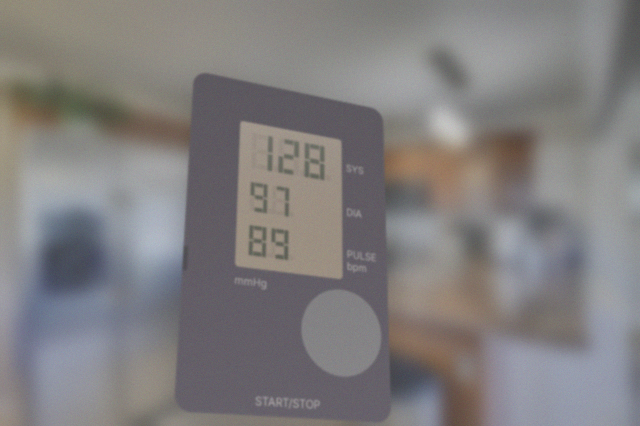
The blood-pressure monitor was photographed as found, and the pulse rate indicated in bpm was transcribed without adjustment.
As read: 89 bpm
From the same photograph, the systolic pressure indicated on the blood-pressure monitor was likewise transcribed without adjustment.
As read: 128 mmHg
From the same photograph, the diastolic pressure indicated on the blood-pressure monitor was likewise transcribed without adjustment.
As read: 97 mmHg
